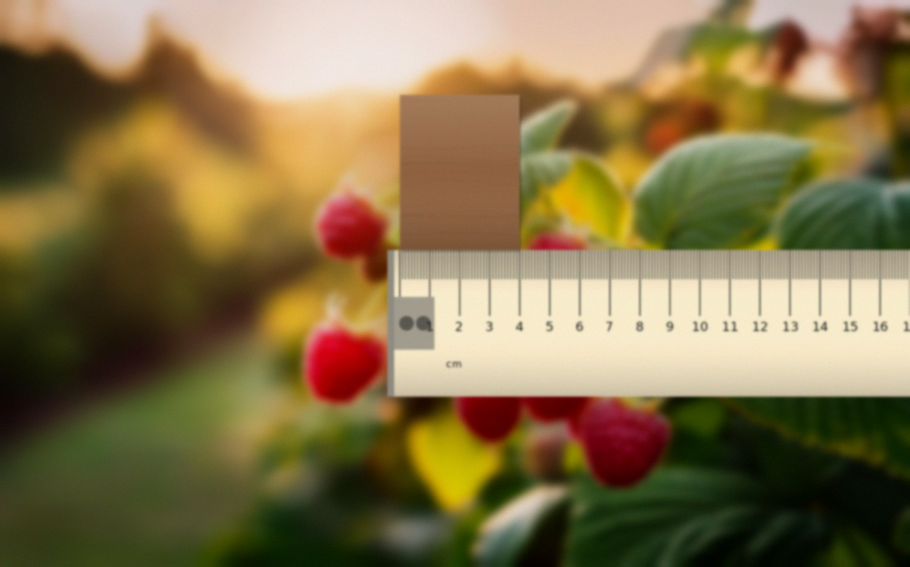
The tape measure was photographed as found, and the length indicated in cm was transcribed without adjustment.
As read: 4 cm
